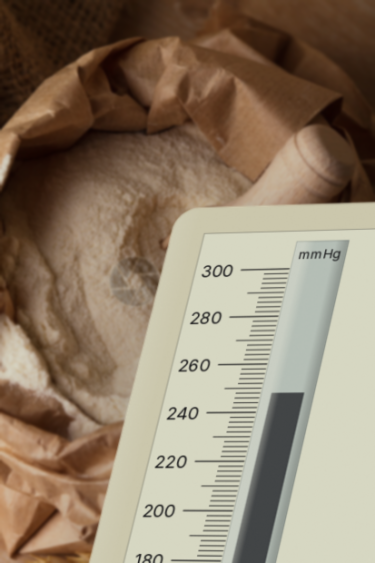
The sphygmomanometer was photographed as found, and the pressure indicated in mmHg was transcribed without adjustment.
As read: 248 mmHg
